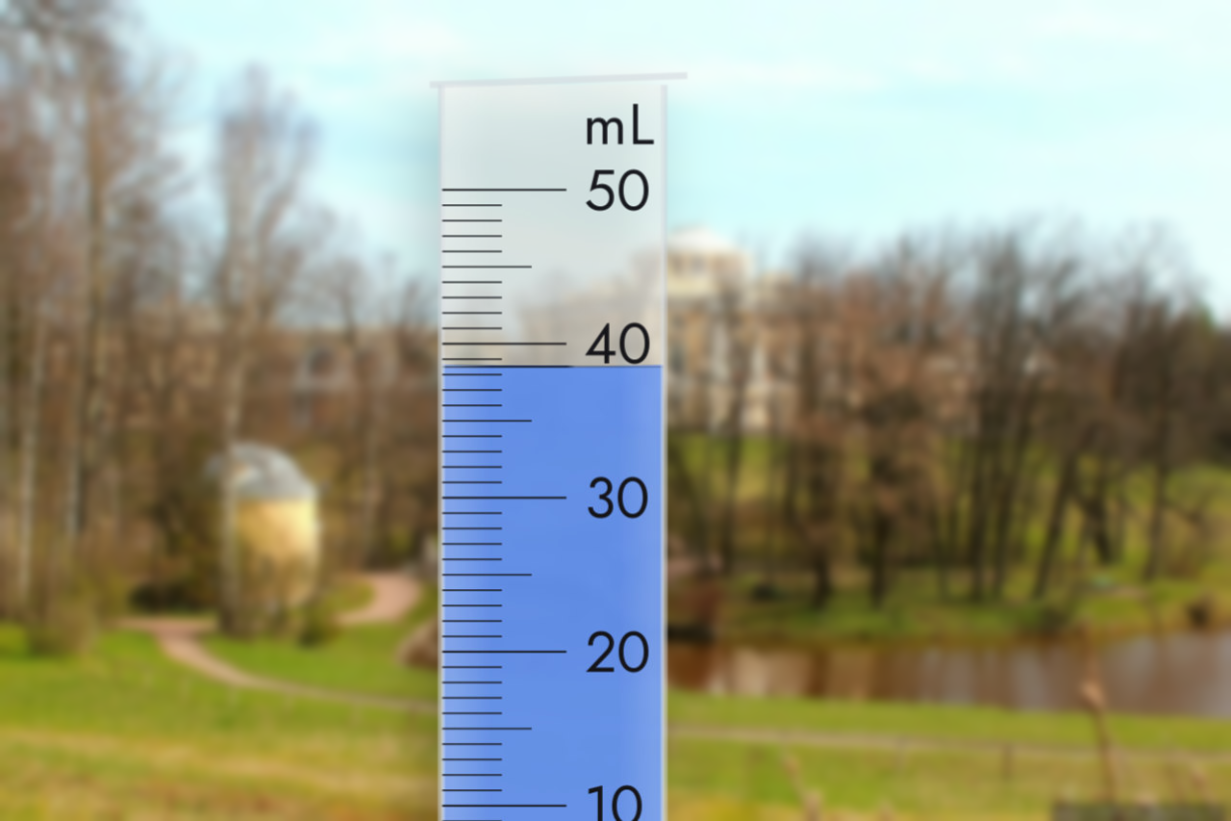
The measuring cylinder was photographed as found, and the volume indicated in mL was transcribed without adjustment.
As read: 38.5 mL
